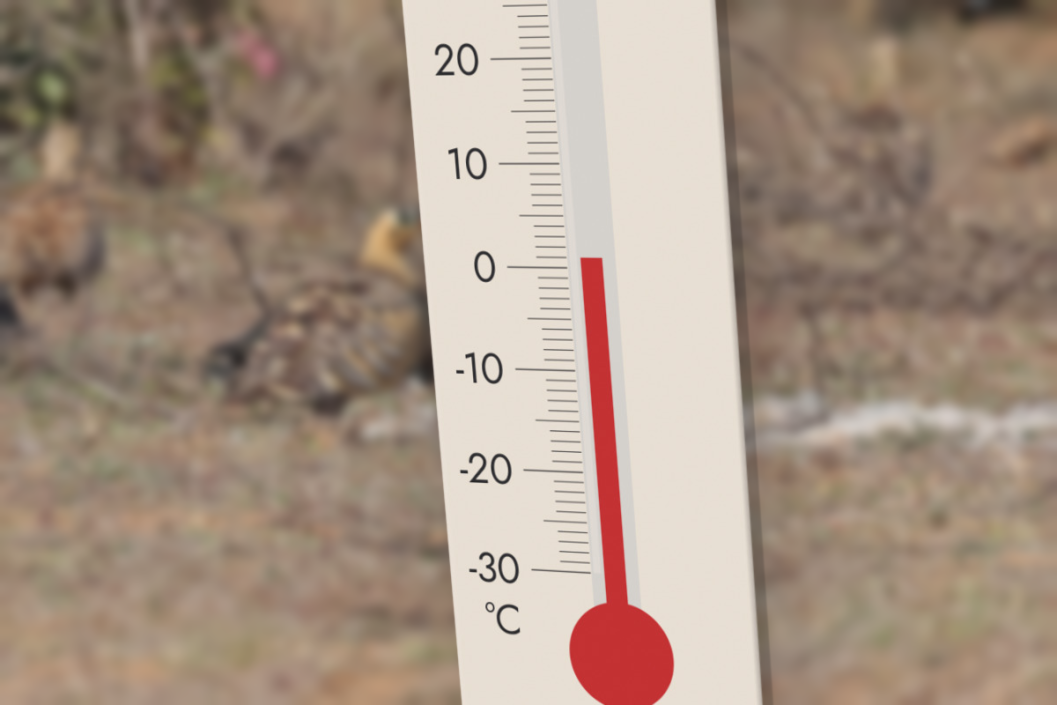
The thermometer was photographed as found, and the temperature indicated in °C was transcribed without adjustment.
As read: 1 °C
